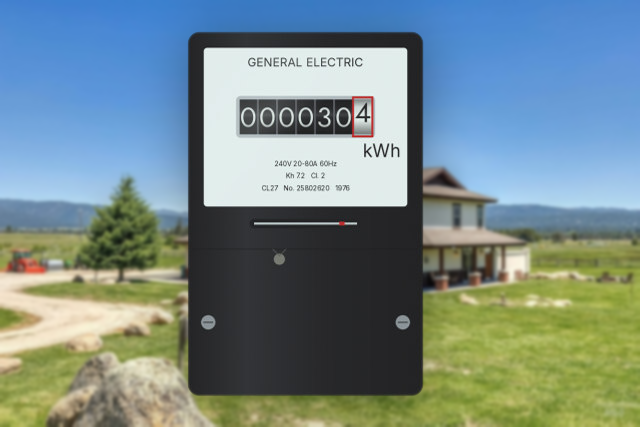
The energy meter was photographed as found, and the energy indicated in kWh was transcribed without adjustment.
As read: 30.4 kWh
